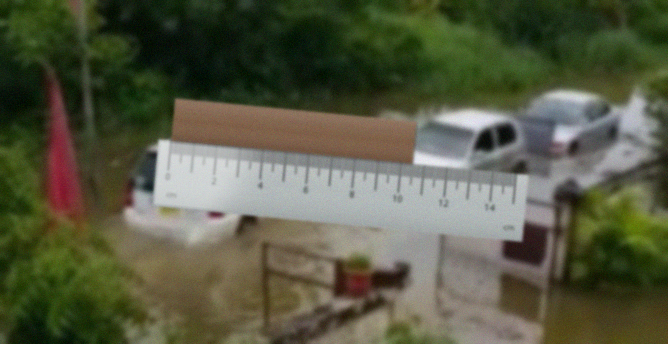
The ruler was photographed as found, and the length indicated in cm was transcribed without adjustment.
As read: 10.5 cm
